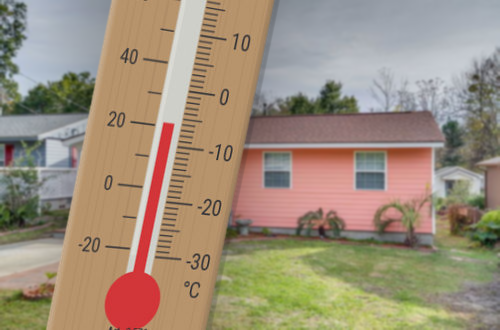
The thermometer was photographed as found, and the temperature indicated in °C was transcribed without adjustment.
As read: -6 °C
